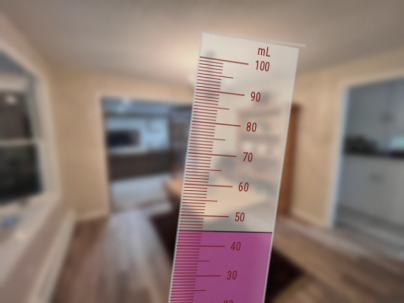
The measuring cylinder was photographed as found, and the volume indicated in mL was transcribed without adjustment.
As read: 45 mL
